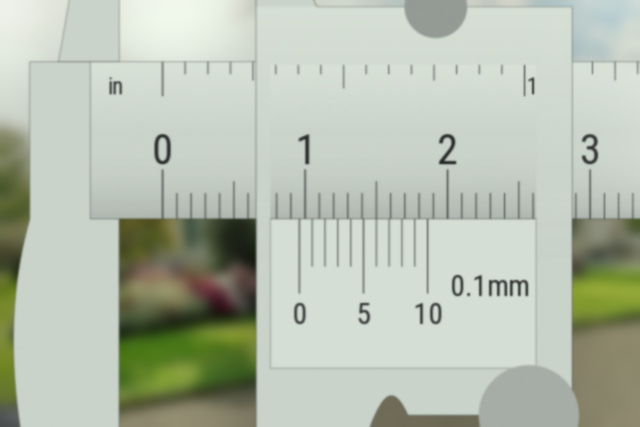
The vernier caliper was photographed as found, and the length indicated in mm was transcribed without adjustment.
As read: 9.6 mm
